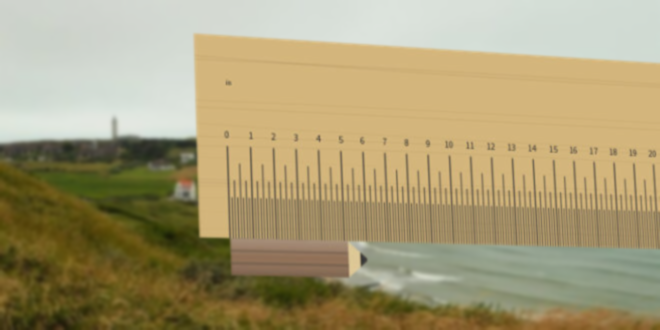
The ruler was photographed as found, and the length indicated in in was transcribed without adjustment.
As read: 6 in
